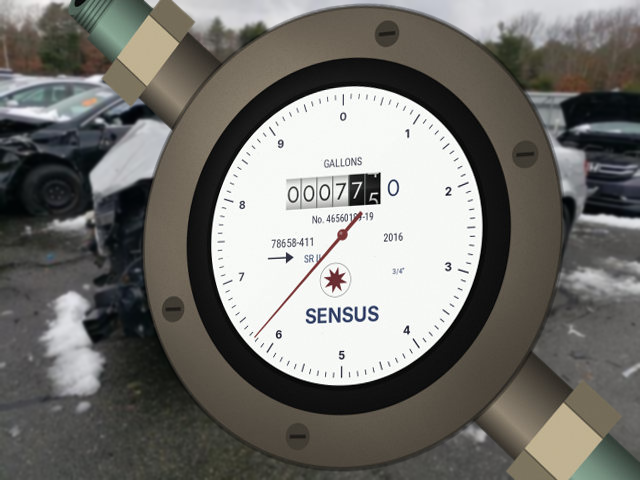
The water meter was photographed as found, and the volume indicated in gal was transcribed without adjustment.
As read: 7746.2 gal
